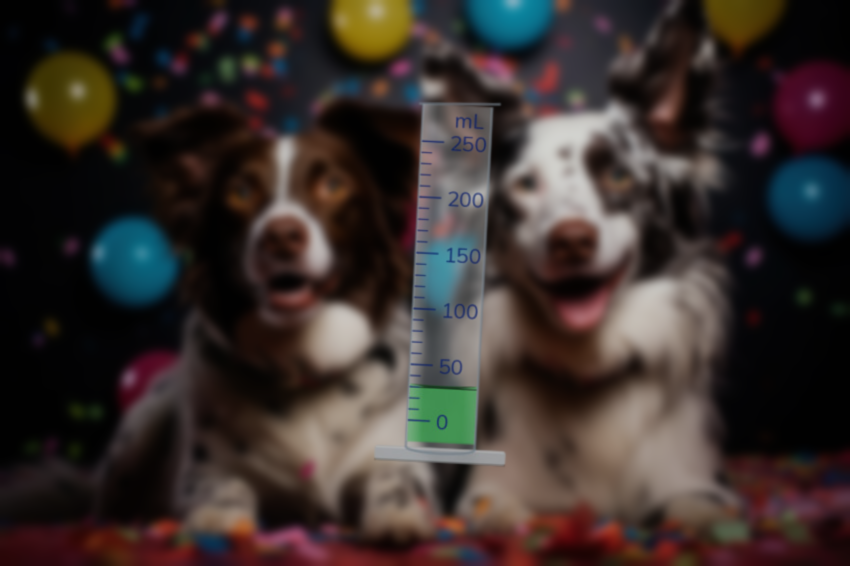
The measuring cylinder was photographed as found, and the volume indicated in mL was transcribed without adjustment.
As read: 30 mL
